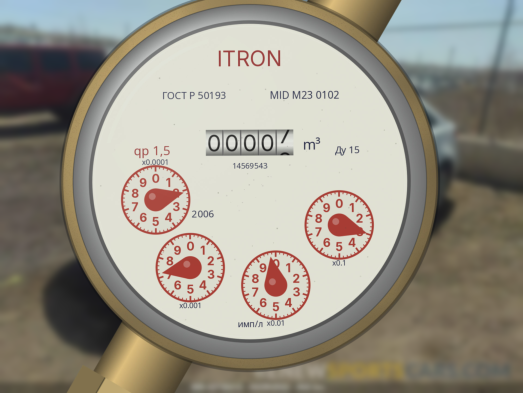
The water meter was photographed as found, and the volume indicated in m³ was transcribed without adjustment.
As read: 7.2972 m³
